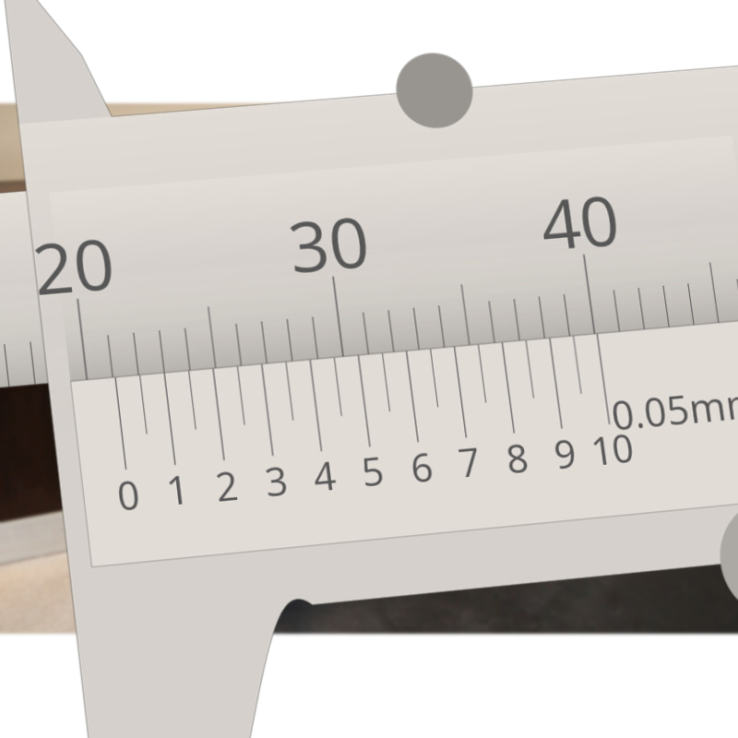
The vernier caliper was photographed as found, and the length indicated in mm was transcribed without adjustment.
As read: 21.10 mm
